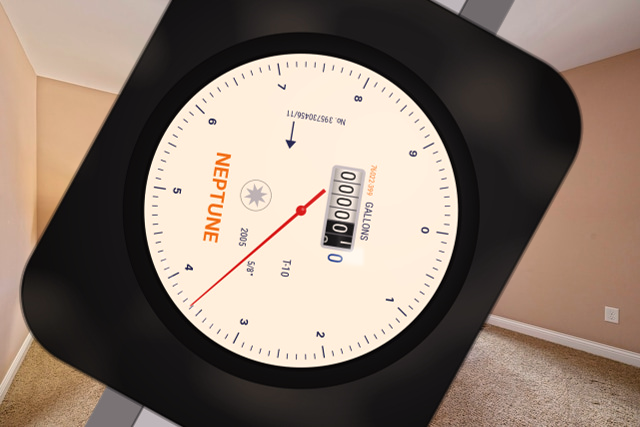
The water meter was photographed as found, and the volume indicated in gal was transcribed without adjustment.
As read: 13.6 gal
